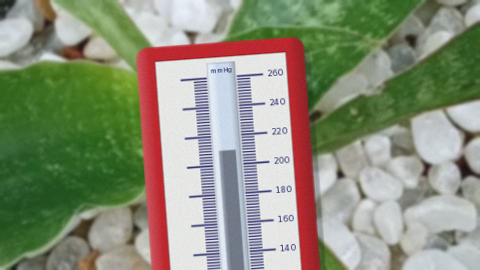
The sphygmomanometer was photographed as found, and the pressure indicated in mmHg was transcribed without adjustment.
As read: 210 mmHg
